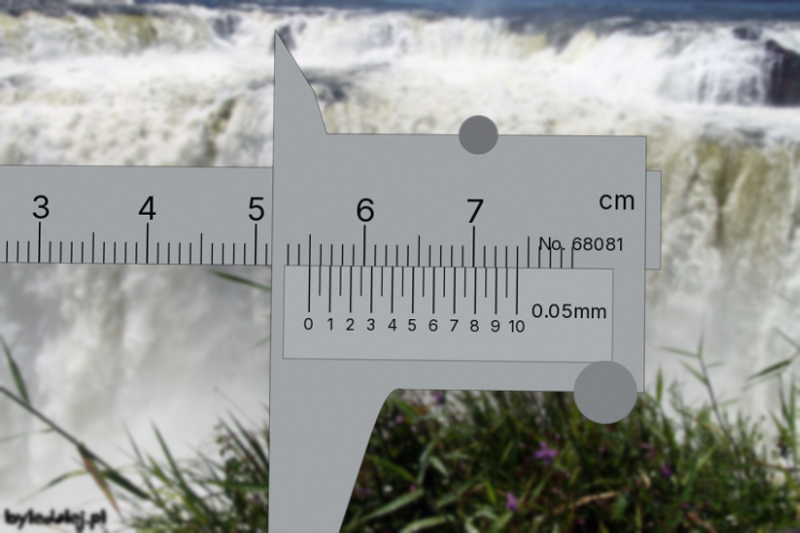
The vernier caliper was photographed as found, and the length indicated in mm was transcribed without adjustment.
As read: 55.0 mm
